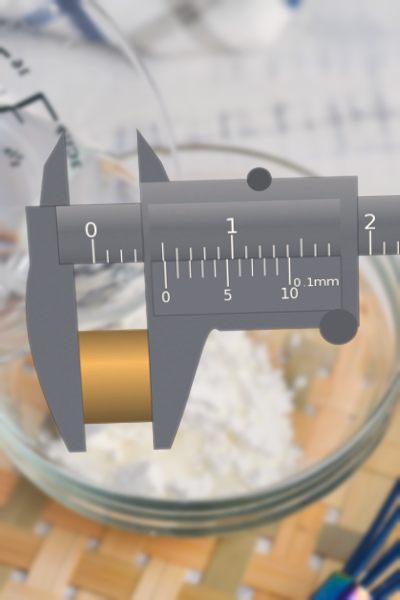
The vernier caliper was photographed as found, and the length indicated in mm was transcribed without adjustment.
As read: 5.1 mm
